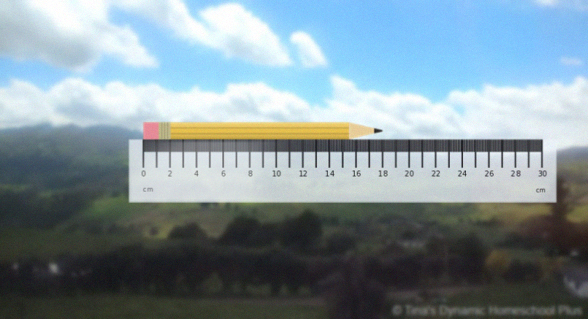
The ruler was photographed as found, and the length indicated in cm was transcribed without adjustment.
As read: 18 cm
